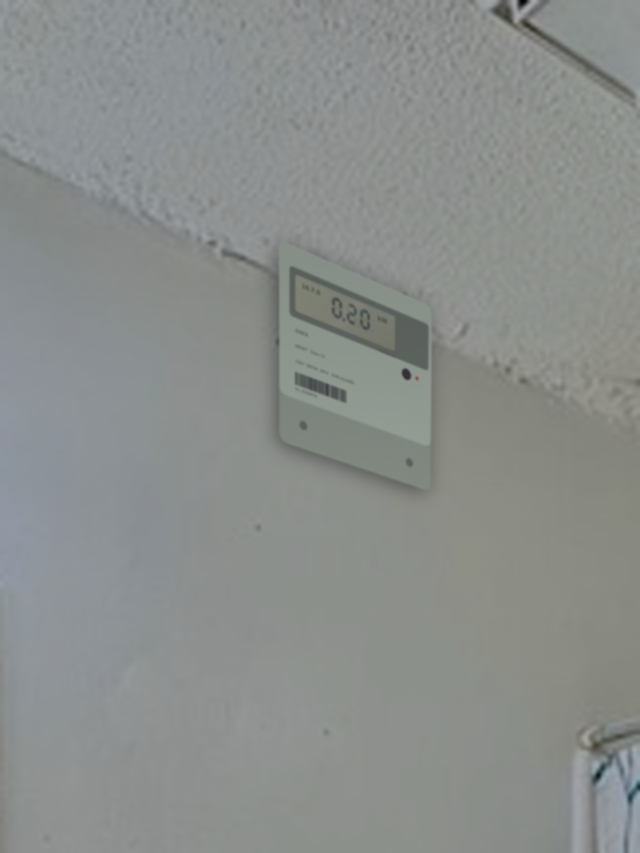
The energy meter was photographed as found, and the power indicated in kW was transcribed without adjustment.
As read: 0.20 kW
